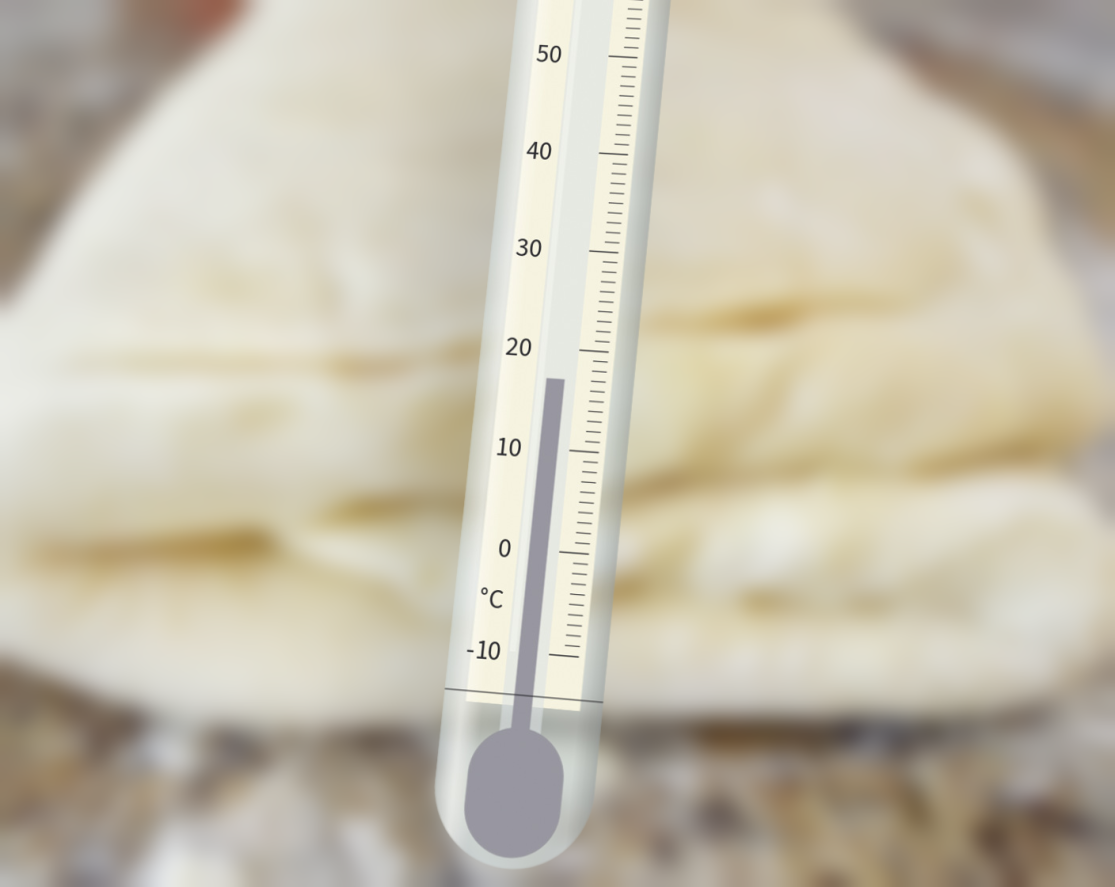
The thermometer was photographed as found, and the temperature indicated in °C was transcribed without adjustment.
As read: 17 °C
